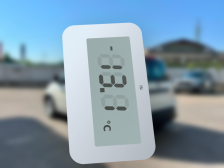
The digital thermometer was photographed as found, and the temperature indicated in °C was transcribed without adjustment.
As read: -13.1 °C
